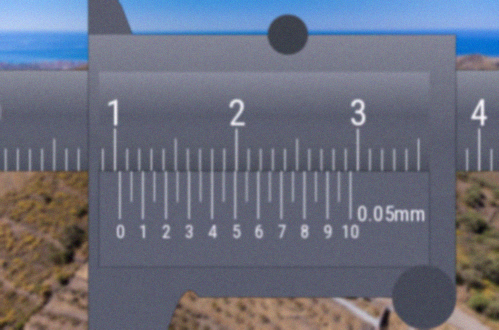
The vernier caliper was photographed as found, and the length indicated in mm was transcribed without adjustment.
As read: 10.4 mm
